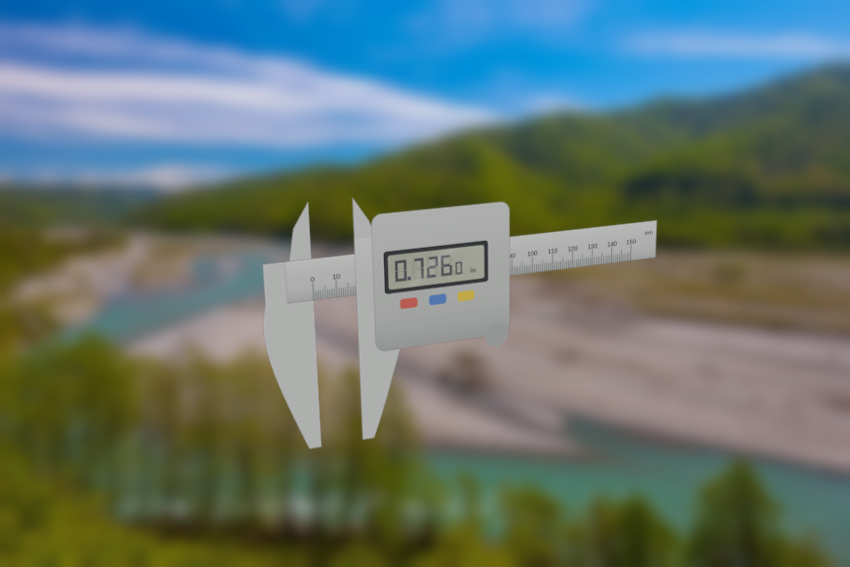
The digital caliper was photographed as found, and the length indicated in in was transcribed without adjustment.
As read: 0.7260 in
